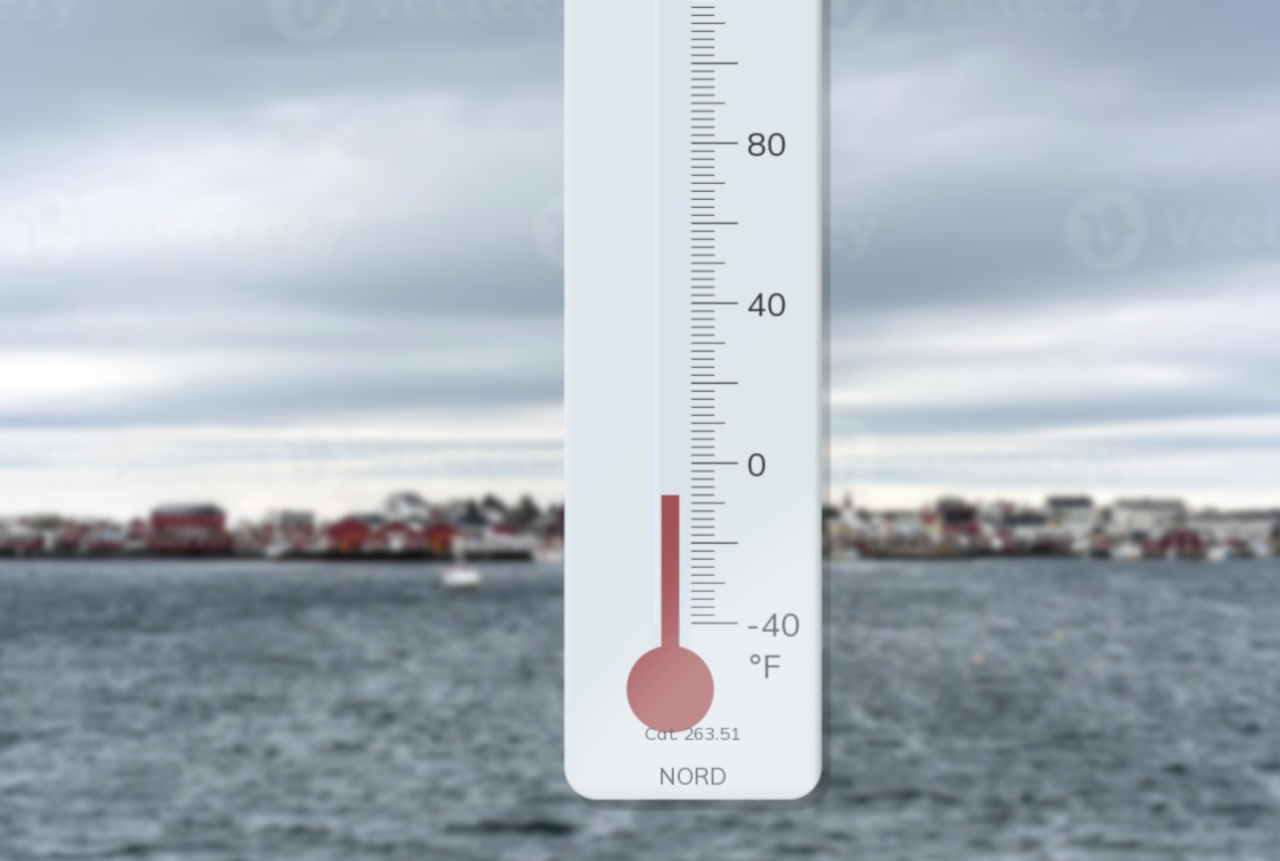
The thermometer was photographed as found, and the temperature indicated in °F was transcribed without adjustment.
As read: -8 °F
